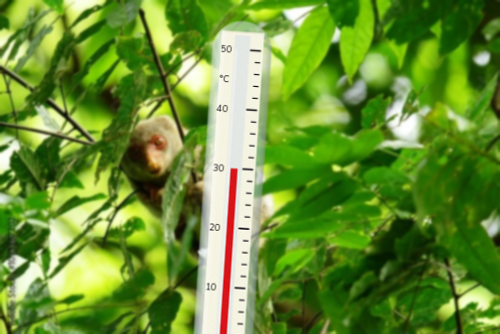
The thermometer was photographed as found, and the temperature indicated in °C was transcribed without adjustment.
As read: 30 °C
